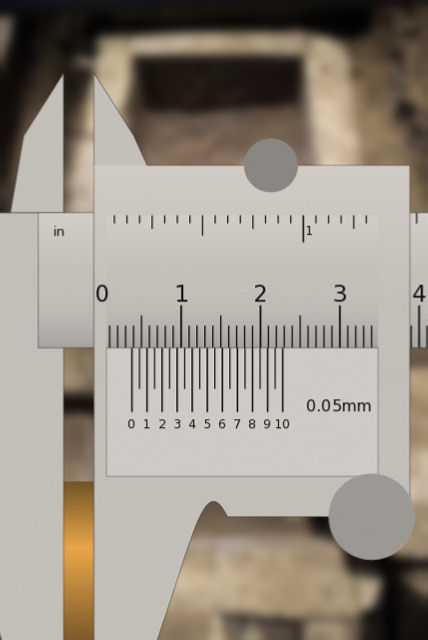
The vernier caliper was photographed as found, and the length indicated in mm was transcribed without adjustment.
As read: 3.8 mm
